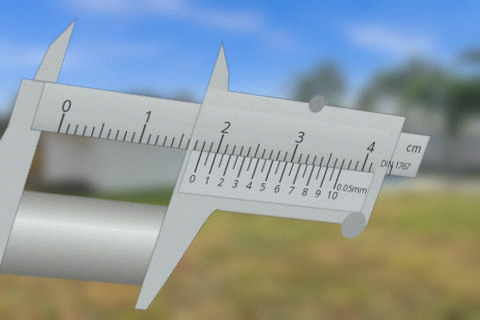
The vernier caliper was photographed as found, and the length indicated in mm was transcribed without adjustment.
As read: 18.0 mm
